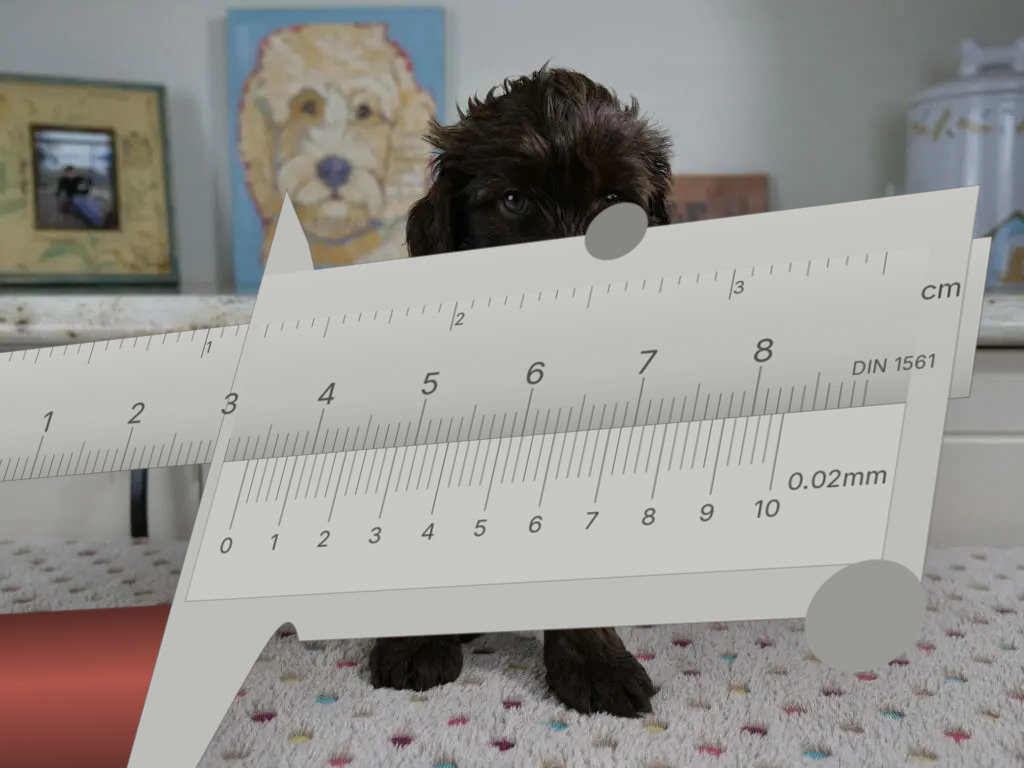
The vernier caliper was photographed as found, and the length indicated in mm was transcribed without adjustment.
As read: 33.6 mm
